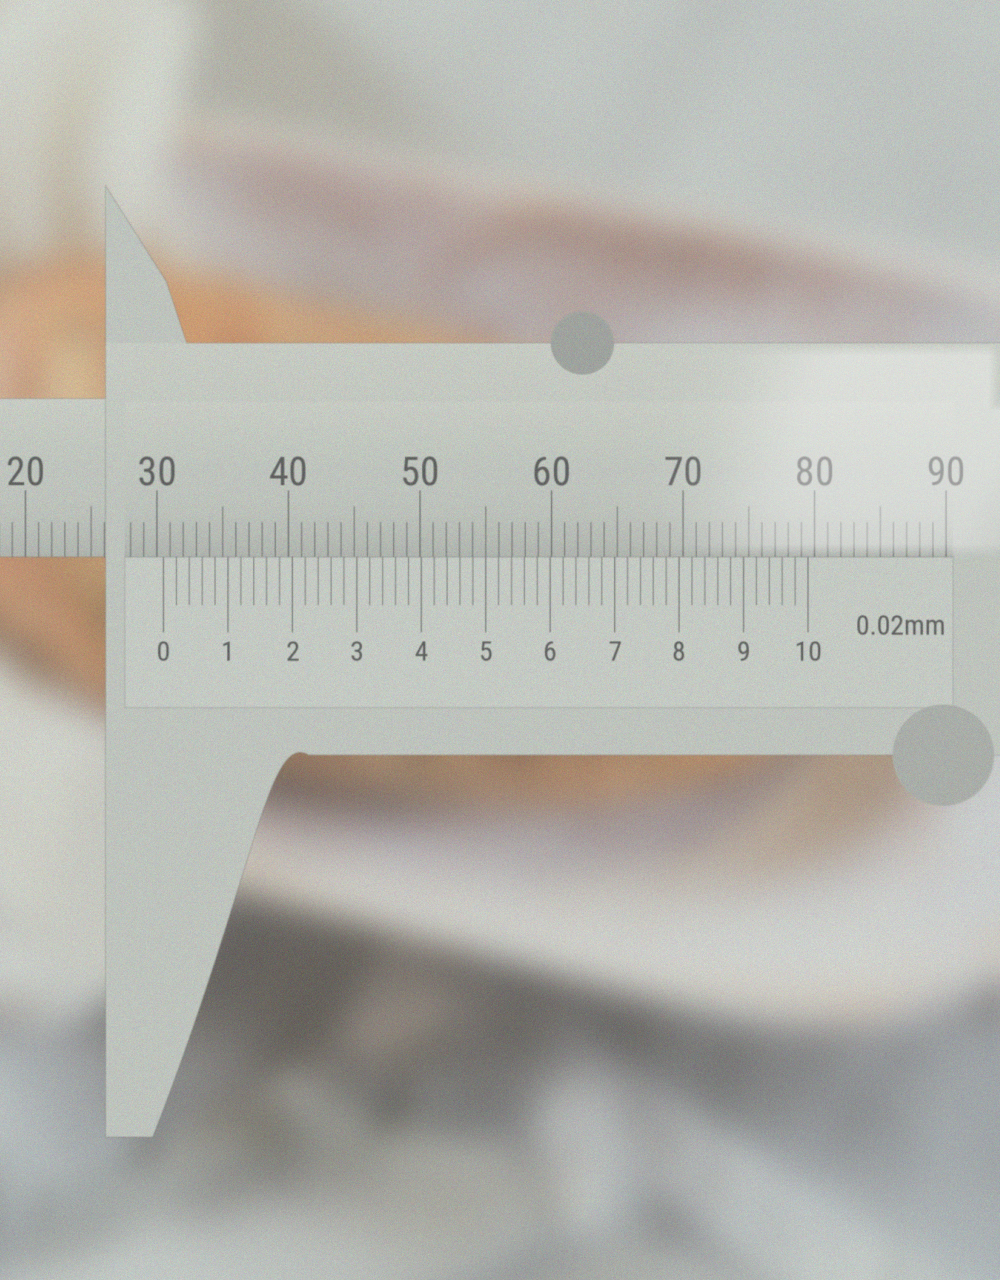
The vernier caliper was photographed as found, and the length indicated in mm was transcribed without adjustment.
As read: 30.5 mm
